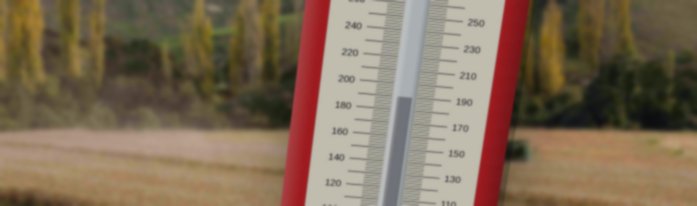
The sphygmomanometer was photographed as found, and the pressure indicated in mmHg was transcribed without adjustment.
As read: 190 mmHg
